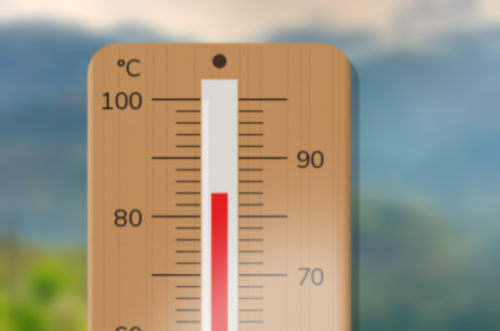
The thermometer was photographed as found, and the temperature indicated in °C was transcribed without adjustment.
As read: 84 °C
